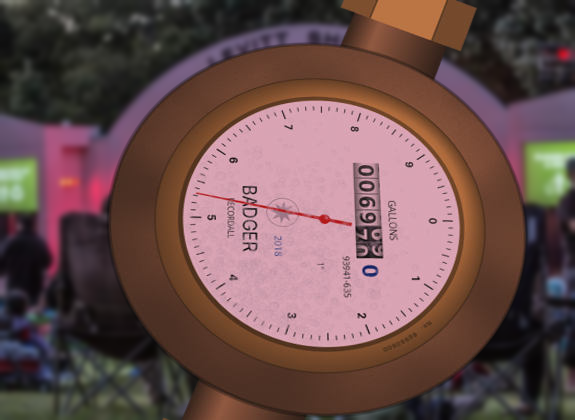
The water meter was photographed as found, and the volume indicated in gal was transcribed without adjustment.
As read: 69695.3 gal
